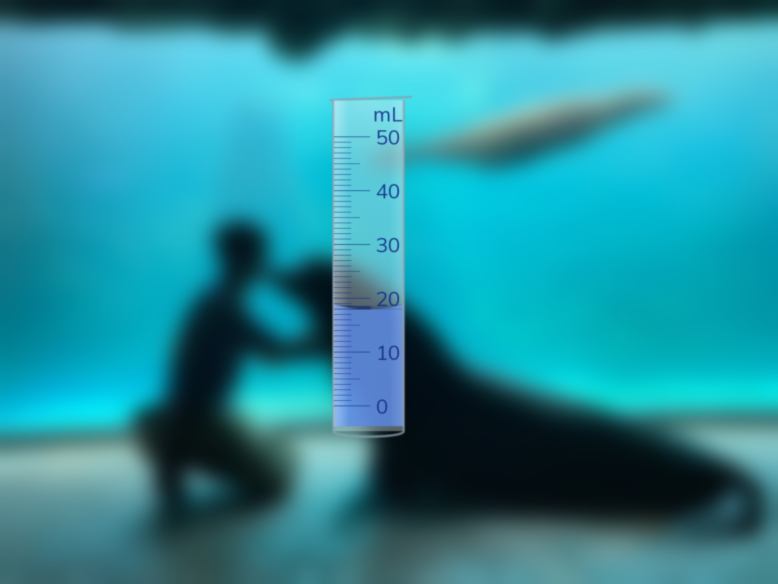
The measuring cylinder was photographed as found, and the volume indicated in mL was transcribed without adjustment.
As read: 18 mL
